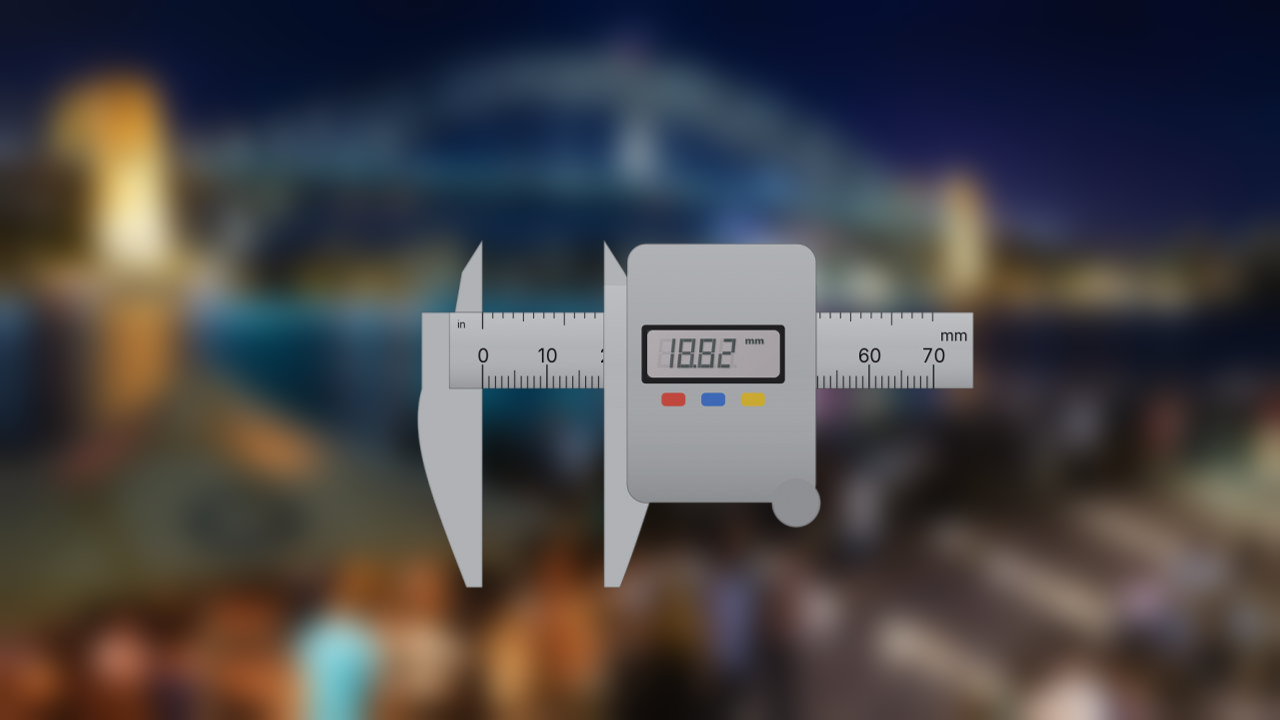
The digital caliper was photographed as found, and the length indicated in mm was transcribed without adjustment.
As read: 18.82 mm
